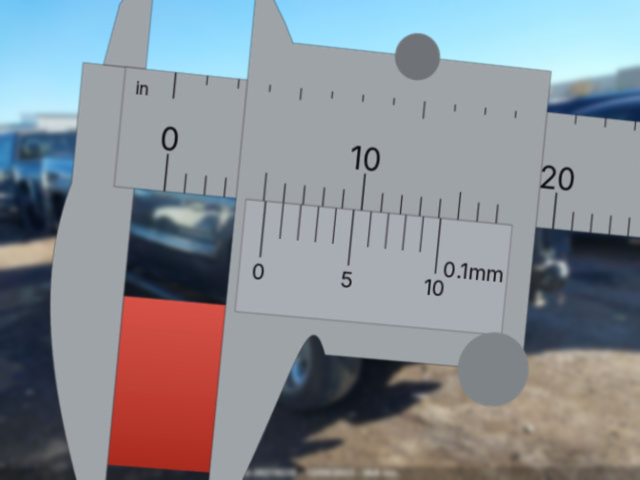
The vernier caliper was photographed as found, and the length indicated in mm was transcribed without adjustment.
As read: 5.1 mm
